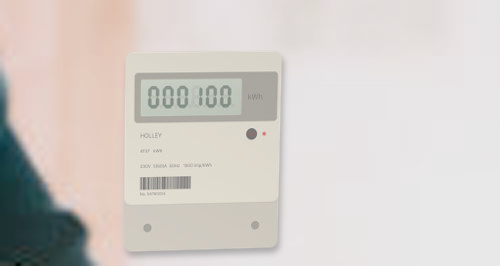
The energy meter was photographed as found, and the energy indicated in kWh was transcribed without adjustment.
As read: 100 kWh
